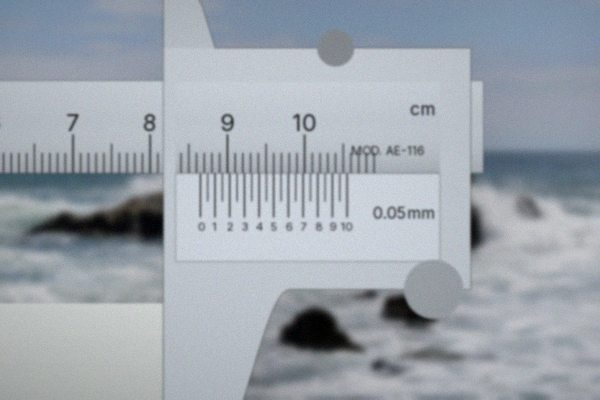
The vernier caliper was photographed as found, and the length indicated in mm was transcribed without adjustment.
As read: 86.5 mm
